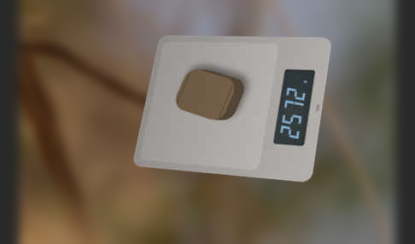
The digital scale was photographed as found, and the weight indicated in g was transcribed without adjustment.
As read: 2572 g
